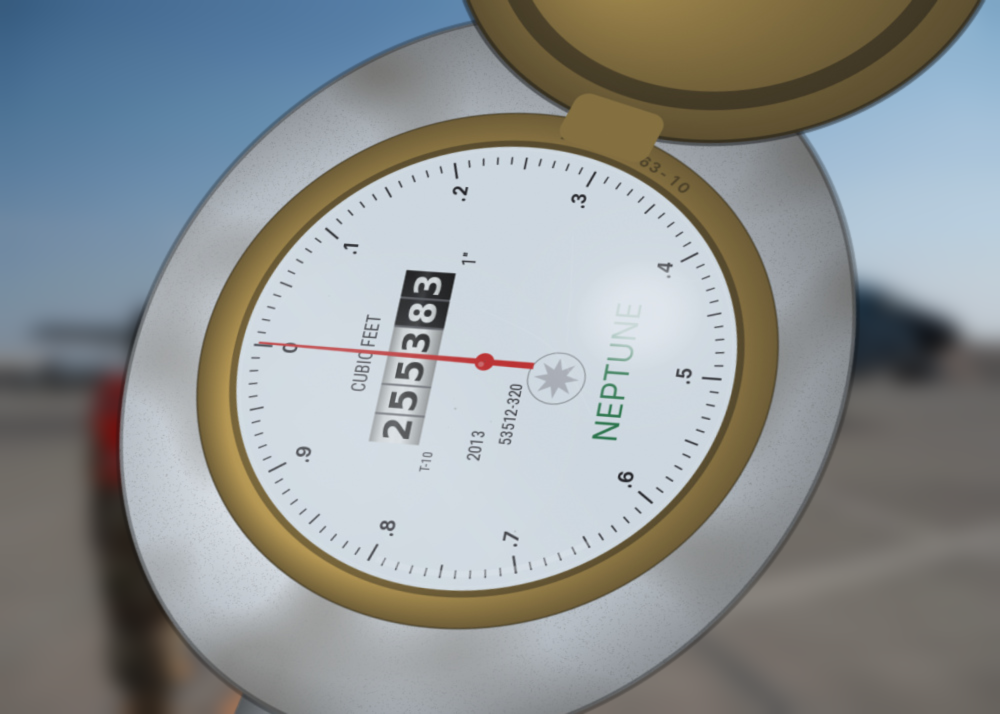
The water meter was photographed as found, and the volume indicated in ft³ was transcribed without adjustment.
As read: 255383.00 ft³
